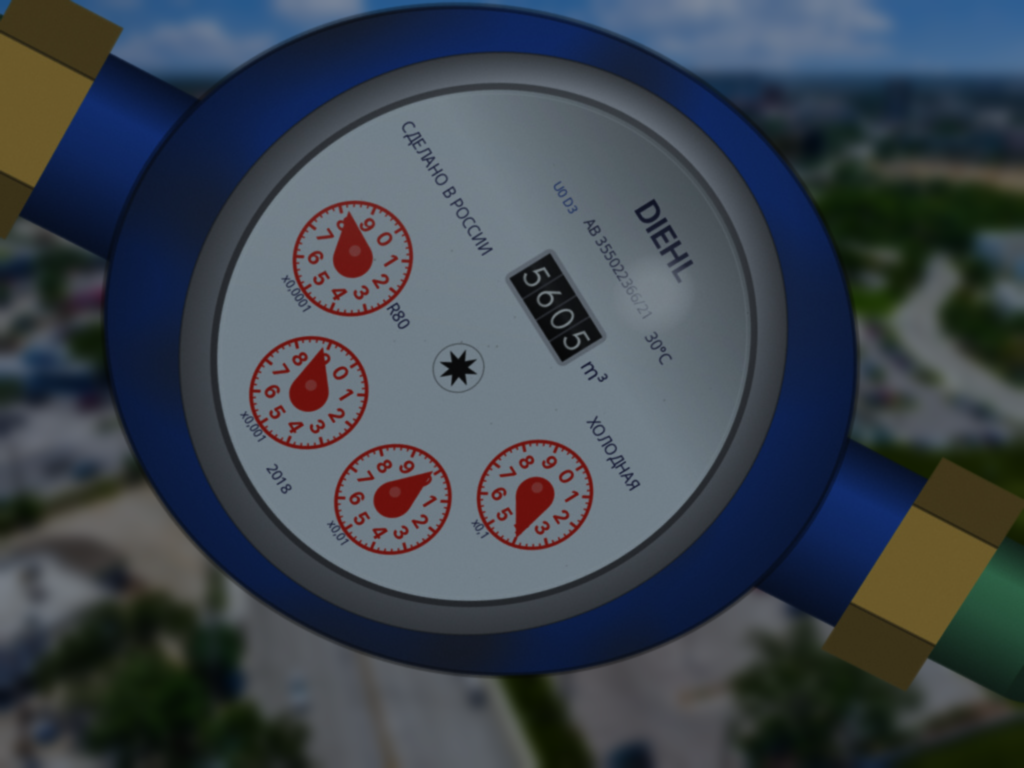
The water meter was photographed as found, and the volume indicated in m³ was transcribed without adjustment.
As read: 5605.3988 m³
